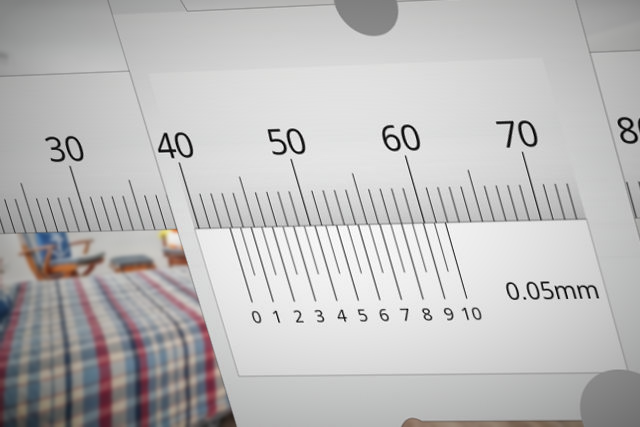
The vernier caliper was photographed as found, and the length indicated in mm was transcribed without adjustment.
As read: 42.8 mm
